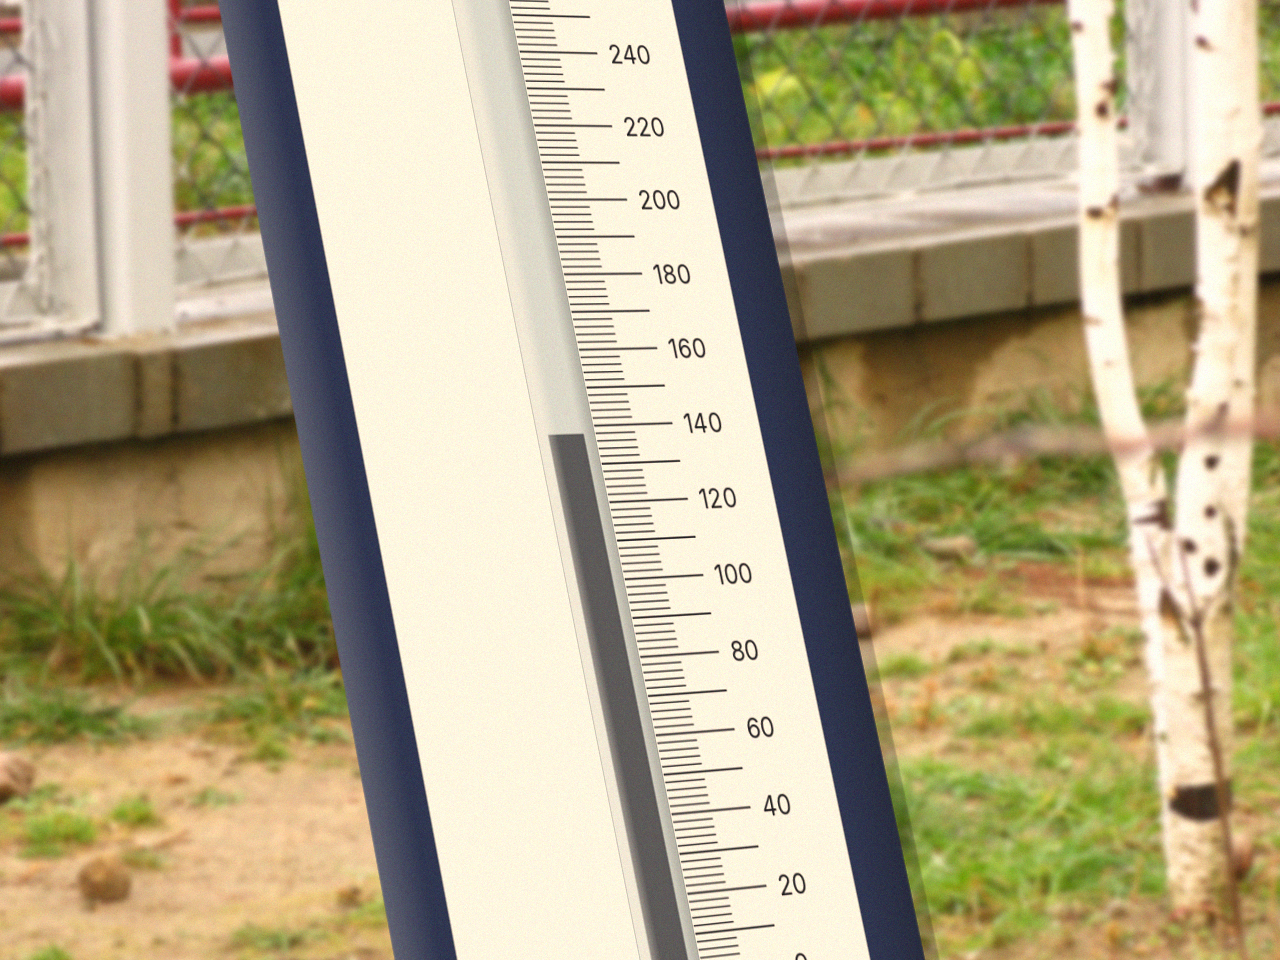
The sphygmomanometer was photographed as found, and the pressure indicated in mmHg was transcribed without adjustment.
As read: 138 mmHg
